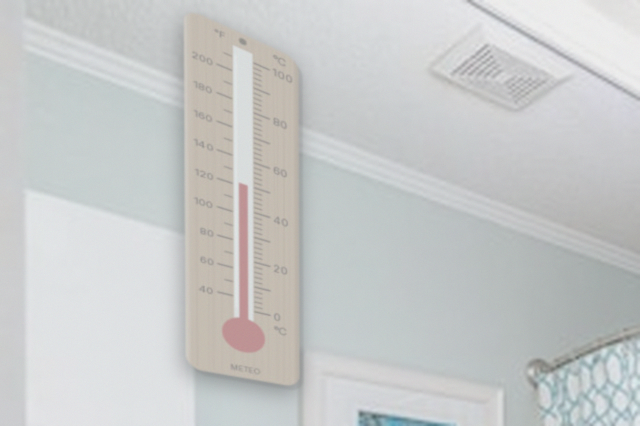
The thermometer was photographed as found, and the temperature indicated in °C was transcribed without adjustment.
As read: 50 °C
